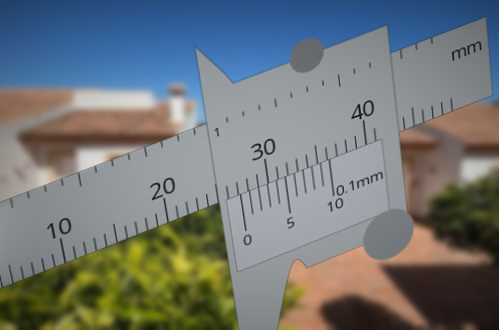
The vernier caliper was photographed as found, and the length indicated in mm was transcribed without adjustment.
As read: 27.2 mm
